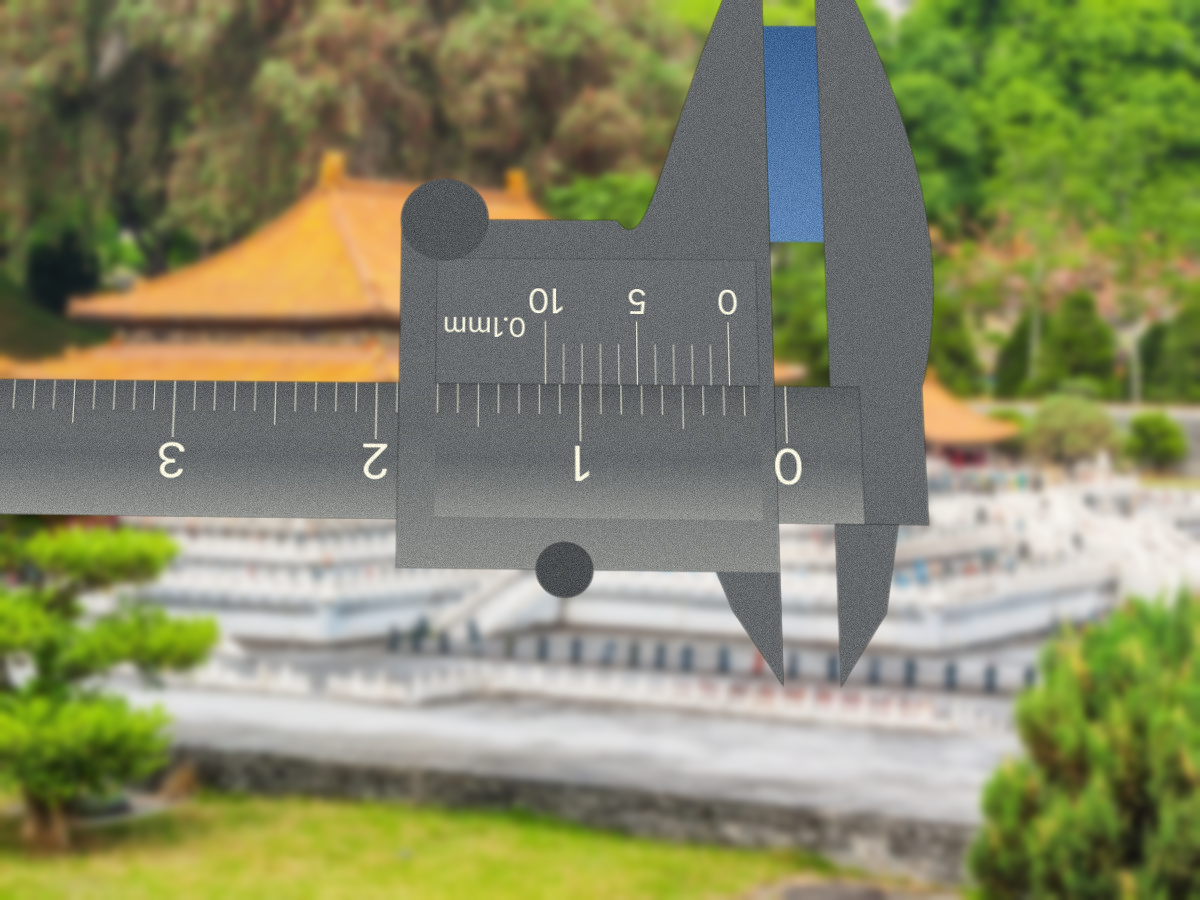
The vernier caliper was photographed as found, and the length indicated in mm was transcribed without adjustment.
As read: 2.7 mm
